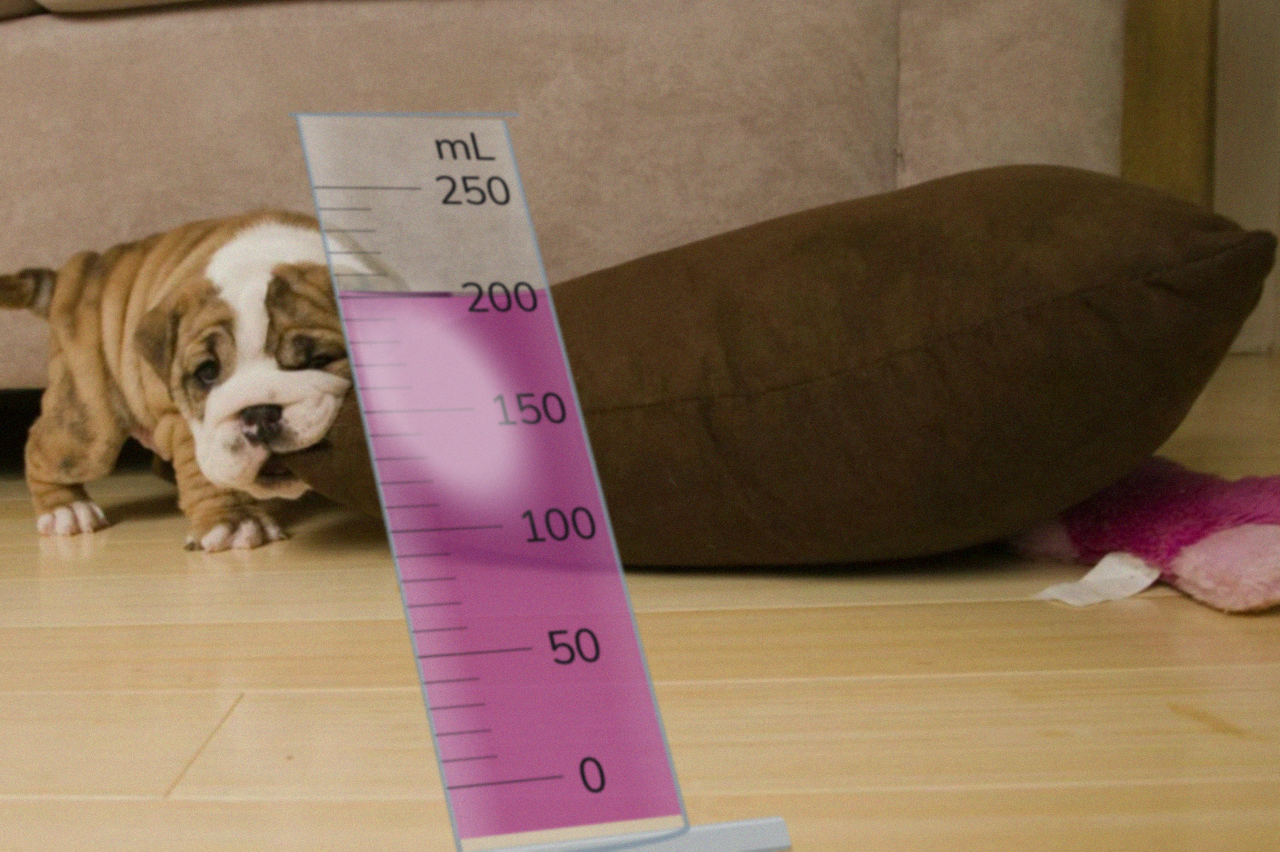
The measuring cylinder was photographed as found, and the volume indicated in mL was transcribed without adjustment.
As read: 200 mL
